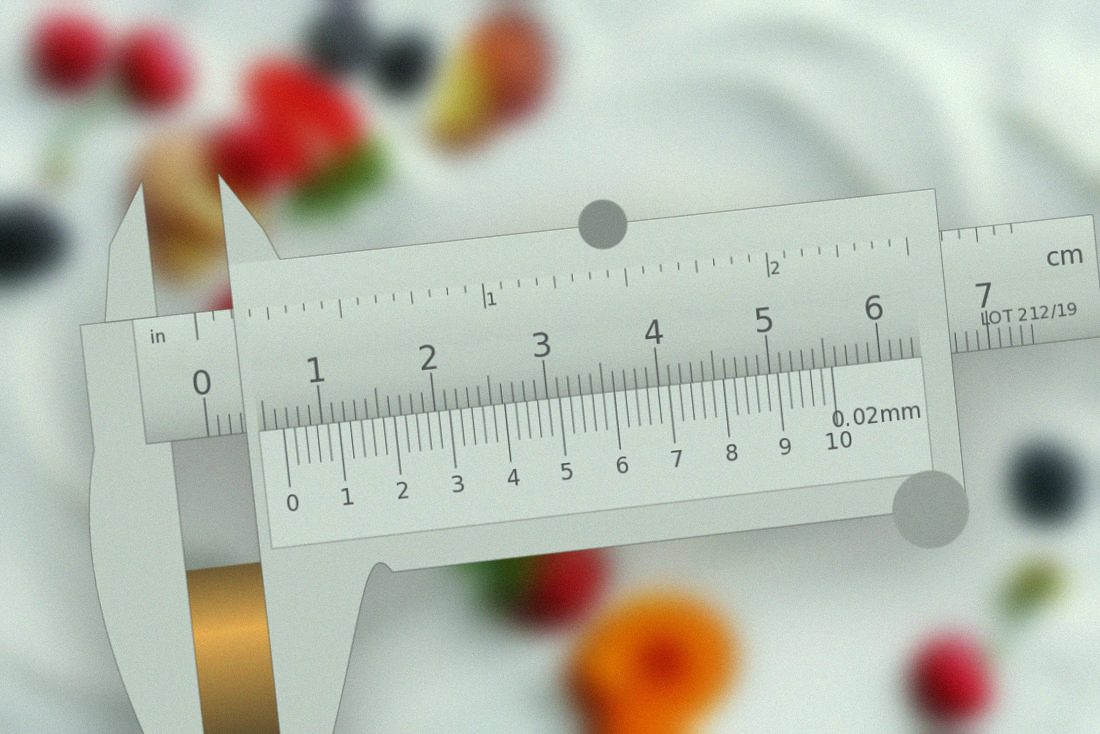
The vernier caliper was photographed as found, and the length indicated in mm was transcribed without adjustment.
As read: 6.6 mm
